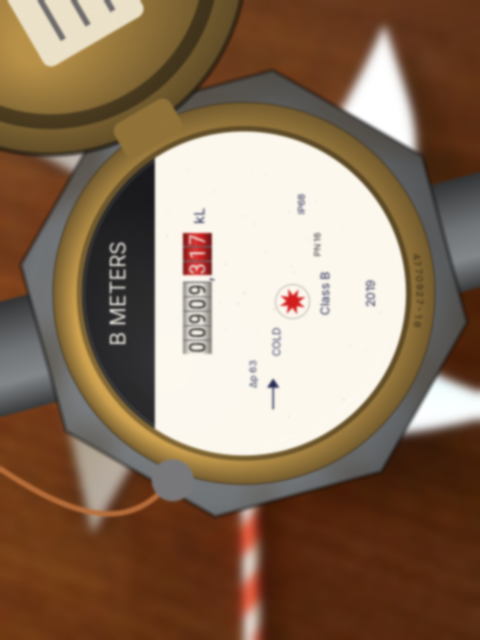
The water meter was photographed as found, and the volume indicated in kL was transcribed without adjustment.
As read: 909.317 kL
